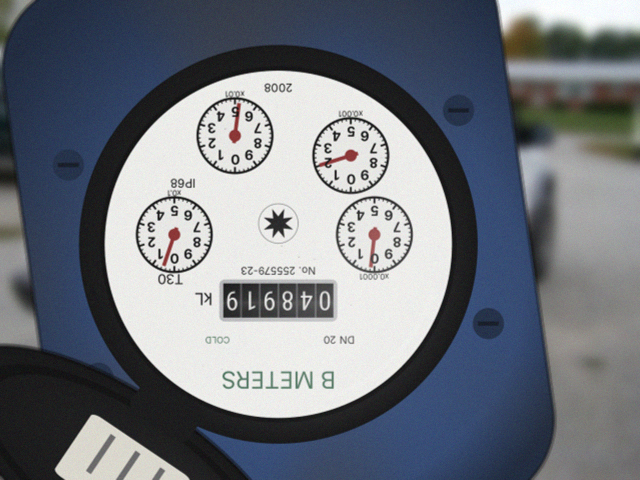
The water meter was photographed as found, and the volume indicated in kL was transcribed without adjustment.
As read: 48919.0520 kL
